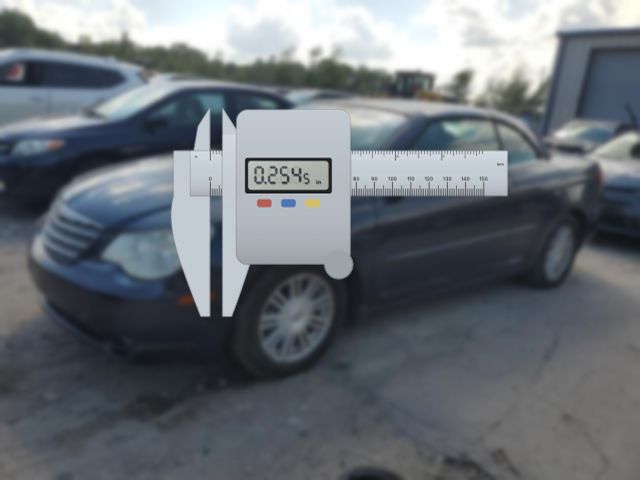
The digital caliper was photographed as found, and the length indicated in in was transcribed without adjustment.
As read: 0.2545 in
